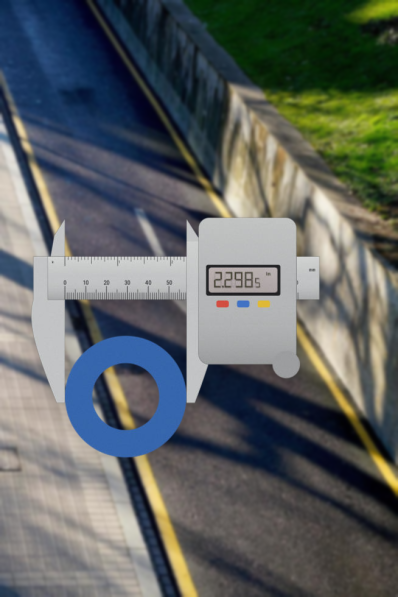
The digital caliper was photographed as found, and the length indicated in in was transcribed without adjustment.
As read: 2.2985 in
